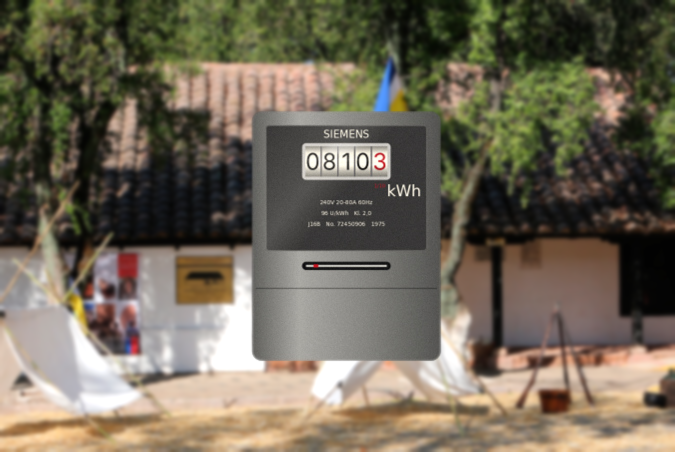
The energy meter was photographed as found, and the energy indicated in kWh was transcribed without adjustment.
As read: 810.3 kWh
